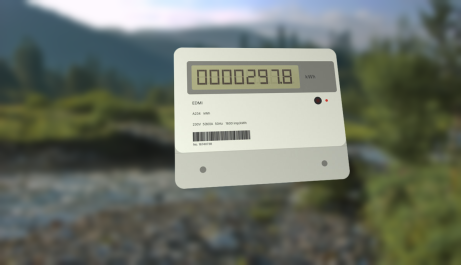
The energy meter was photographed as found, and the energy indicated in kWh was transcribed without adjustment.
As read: 297.8 kWh
